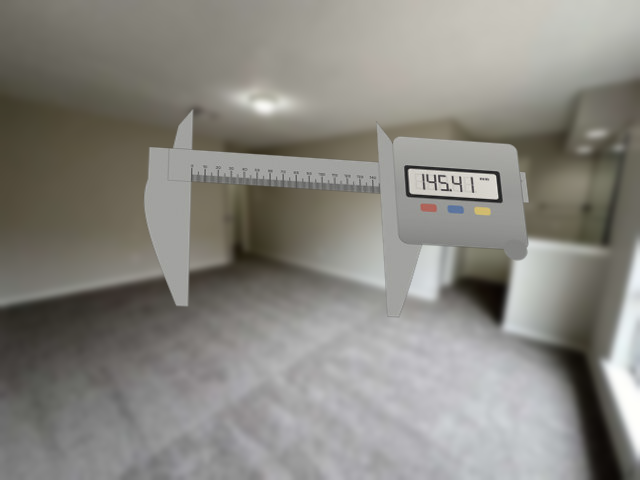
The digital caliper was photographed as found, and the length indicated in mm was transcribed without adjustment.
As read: 145.41 mm
